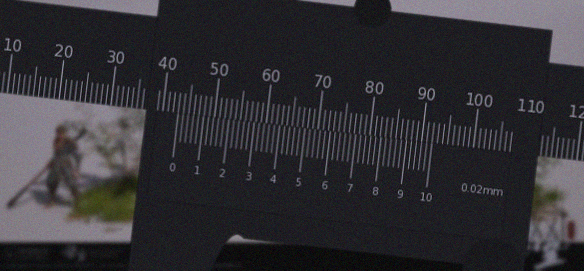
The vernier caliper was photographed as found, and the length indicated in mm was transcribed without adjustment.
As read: 43.0 mm
